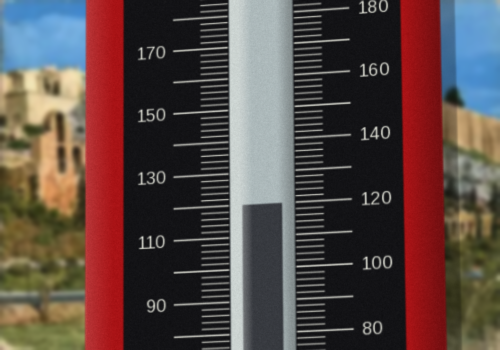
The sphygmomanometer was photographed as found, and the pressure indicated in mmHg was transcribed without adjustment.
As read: 120 mmHg
